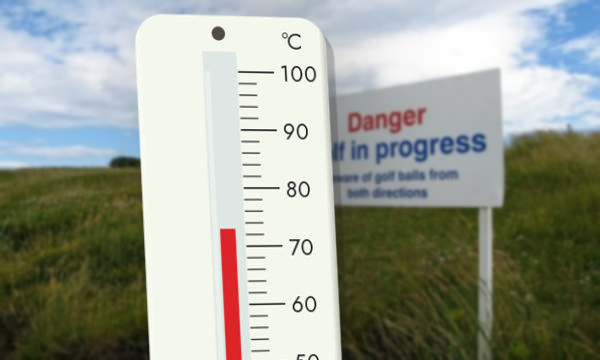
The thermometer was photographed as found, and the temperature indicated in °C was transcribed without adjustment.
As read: 73 °C
